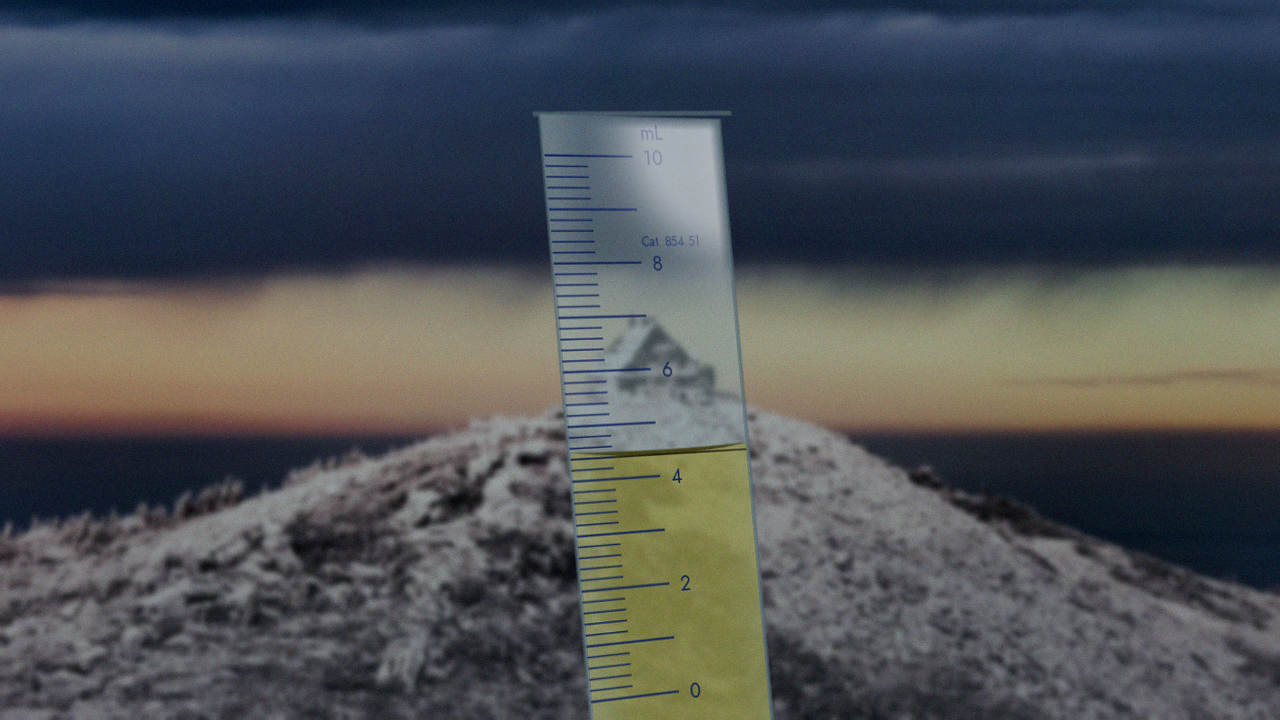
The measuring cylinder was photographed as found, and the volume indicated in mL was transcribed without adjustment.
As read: 4.4 mL
